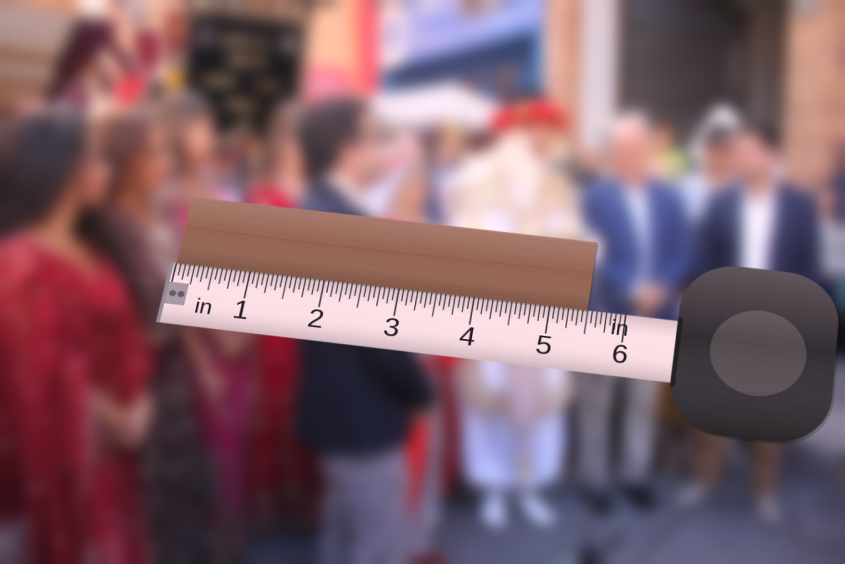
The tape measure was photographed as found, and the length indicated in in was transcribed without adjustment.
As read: 5.5 in
